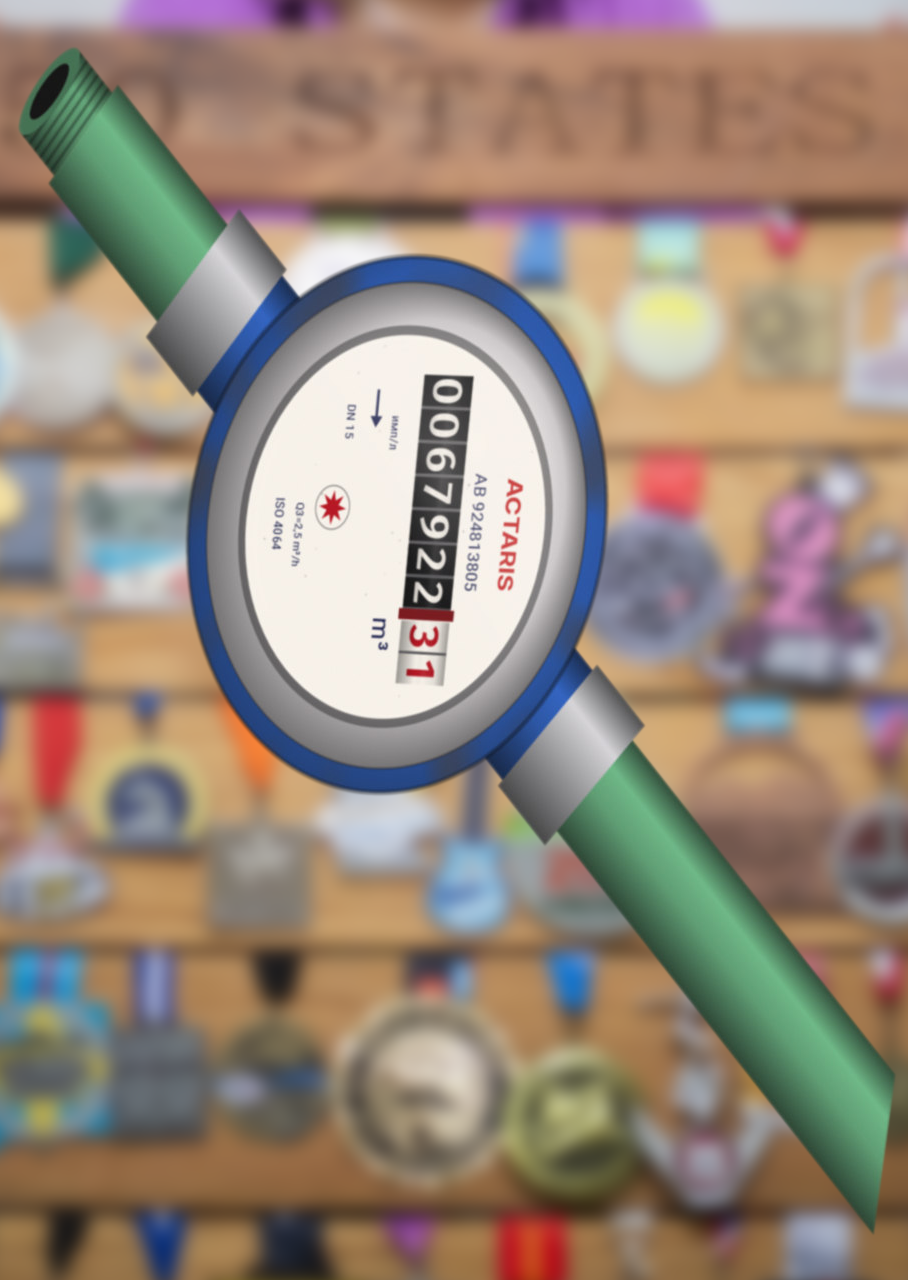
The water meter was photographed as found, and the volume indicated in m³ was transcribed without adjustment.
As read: 67922.31 m³
